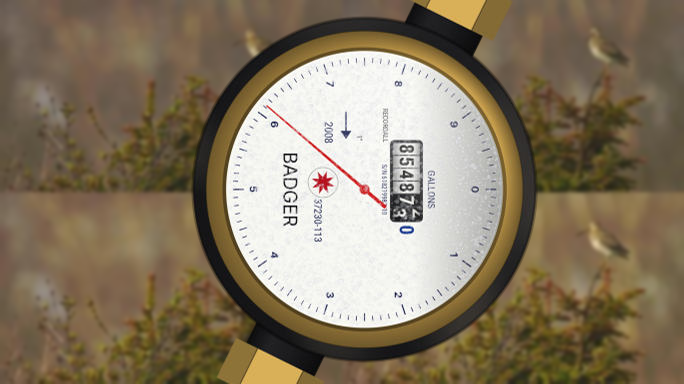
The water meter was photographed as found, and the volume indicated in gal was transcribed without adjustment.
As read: 8548726.1 gal
